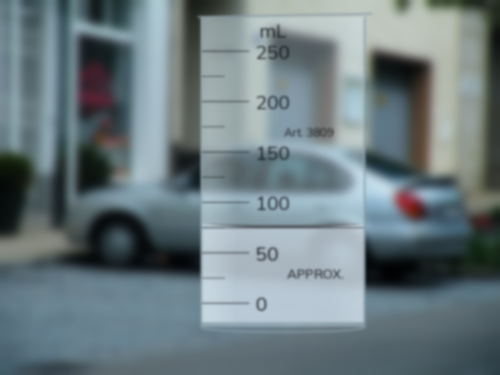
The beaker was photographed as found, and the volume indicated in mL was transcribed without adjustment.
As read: 75 mL
